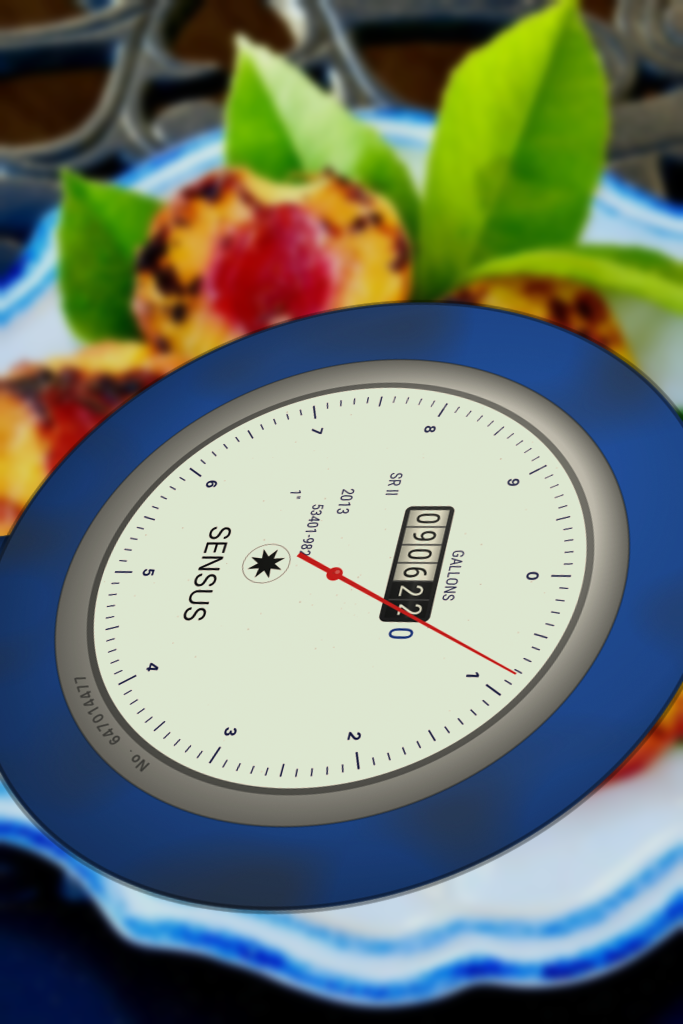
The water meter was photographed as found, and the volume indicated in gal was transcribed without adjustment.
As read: 906220.8 gal
